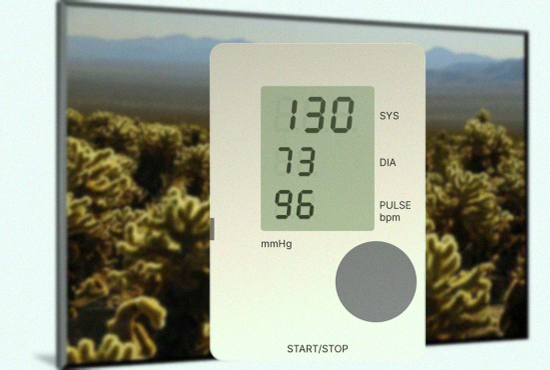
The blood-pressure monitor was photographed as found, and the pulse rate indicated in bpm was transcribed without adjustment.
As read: 96 bpm
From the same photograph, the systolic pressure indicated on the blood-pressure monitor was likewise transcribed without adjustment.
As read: 130 mmHg
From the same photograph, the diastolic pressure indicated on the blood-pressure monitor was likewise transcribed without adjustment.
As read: 73 mmHg
